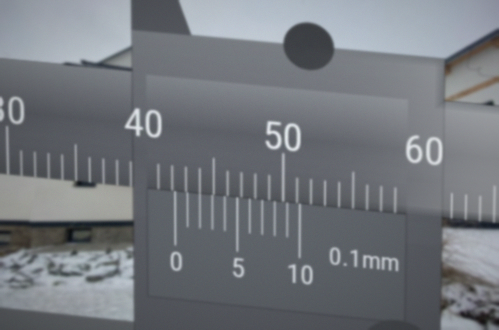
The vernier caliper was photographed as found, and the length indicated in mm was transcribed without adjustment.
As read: 42.2 mm
